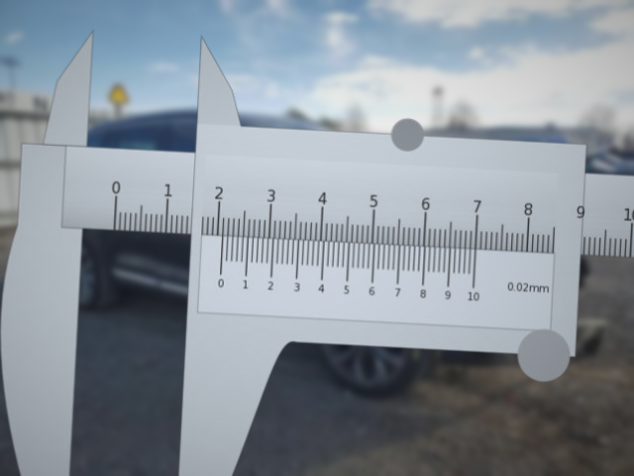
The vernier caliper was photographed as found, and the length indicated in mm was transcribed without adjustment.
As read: 21.0 mm
